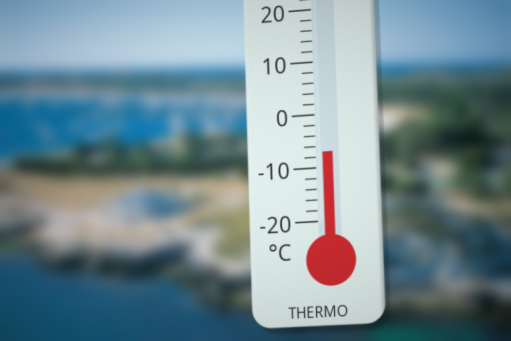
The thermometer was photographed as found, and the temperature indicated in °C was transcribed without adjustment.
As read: -7 °C
